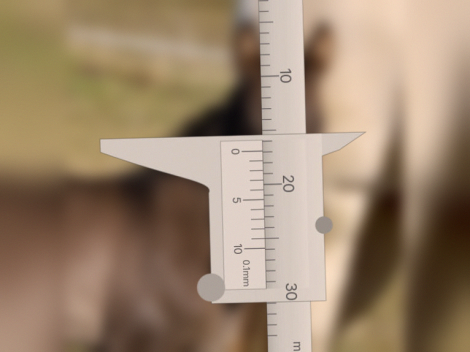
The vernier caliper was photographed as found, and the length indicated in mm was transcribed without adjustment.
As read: 16.9 mm
